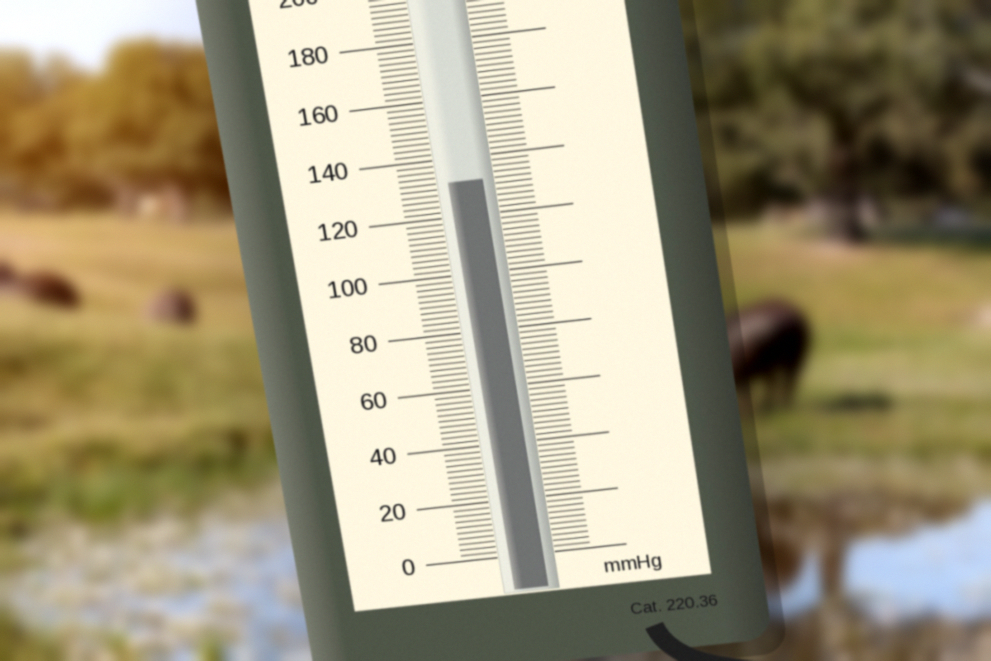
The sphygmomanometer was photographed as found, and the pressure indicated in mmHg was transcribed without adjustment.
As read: 132 mmHg
